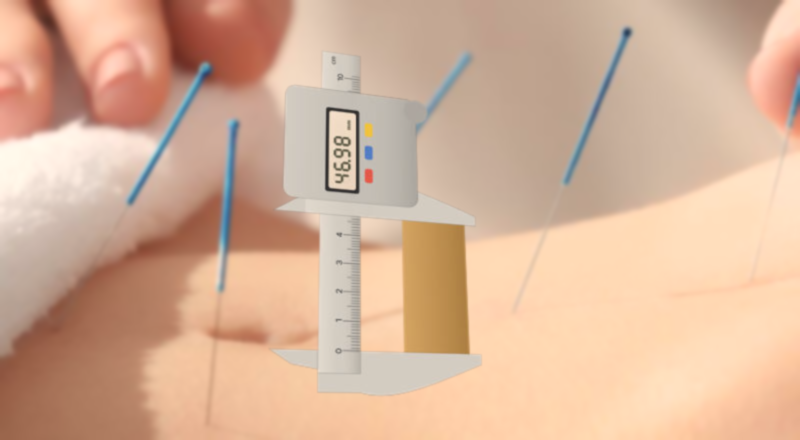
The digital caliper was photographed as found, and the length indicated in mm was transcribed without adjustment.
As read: 46.98 mm
